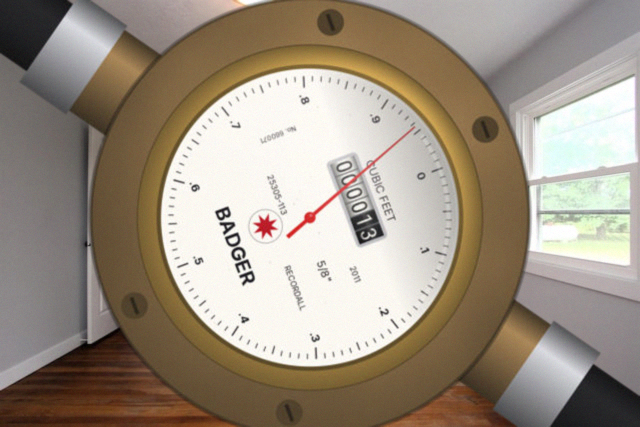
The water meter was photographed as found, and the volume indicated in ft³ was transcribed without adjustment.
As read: 12.94 ft³
